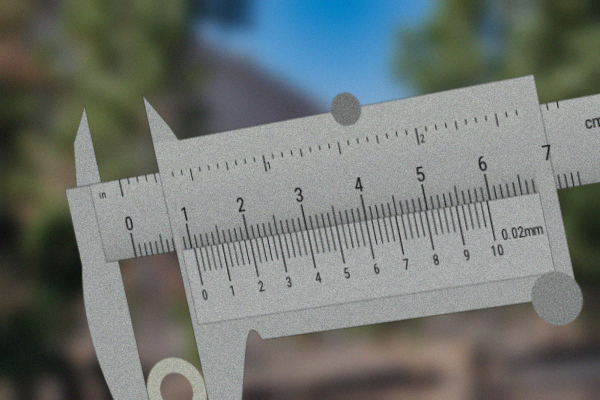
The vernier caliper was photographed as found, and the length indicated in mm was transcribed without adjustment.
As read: 10.5 mm
